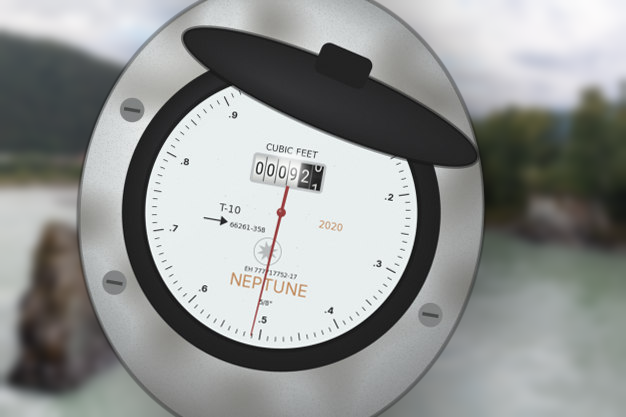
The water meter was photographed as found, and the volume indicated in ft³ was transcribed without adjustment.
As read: 920.51 ft³
